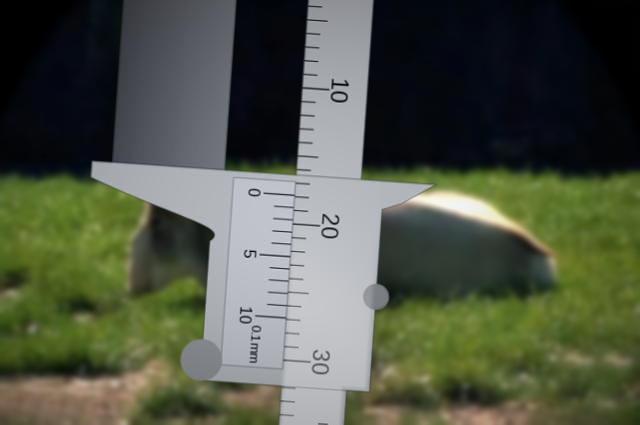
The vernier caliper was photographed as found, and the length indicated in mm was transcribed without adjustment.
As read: 17.9 mm
